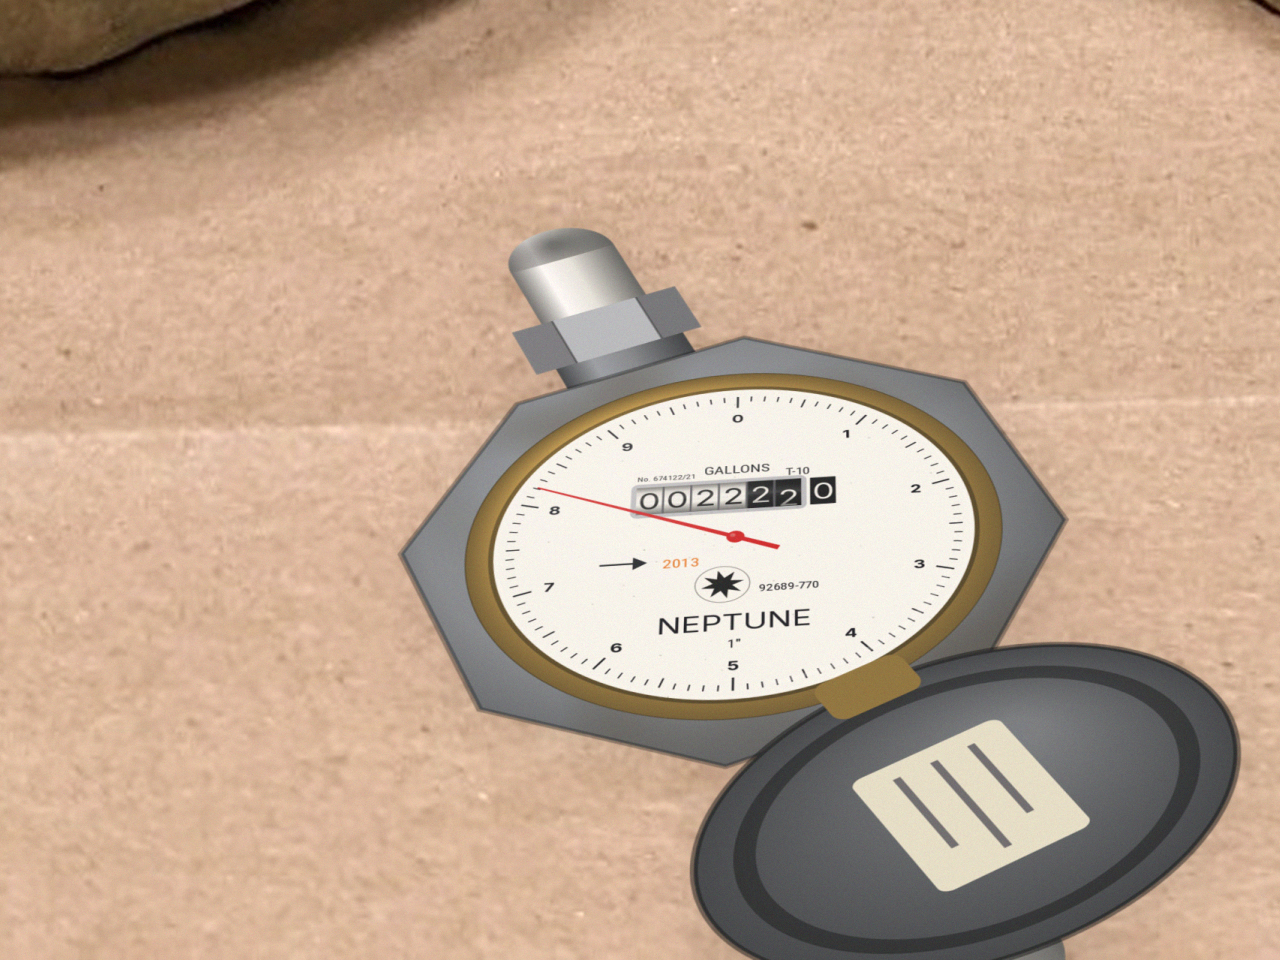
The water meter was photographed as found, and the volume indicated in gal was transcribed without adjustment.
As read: 22218.2 gal
